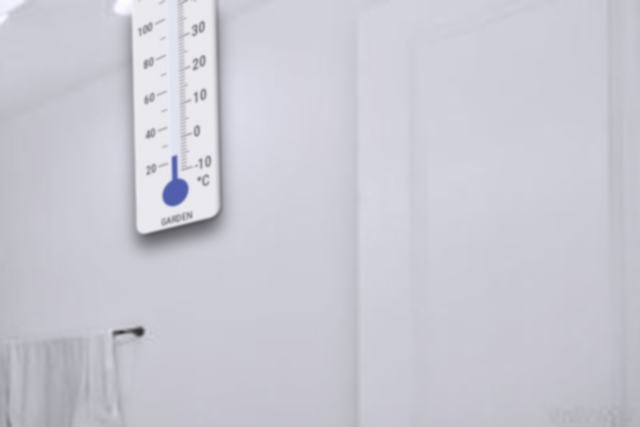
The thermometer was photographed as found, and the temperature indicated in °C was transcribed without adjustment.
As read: -5 °C
